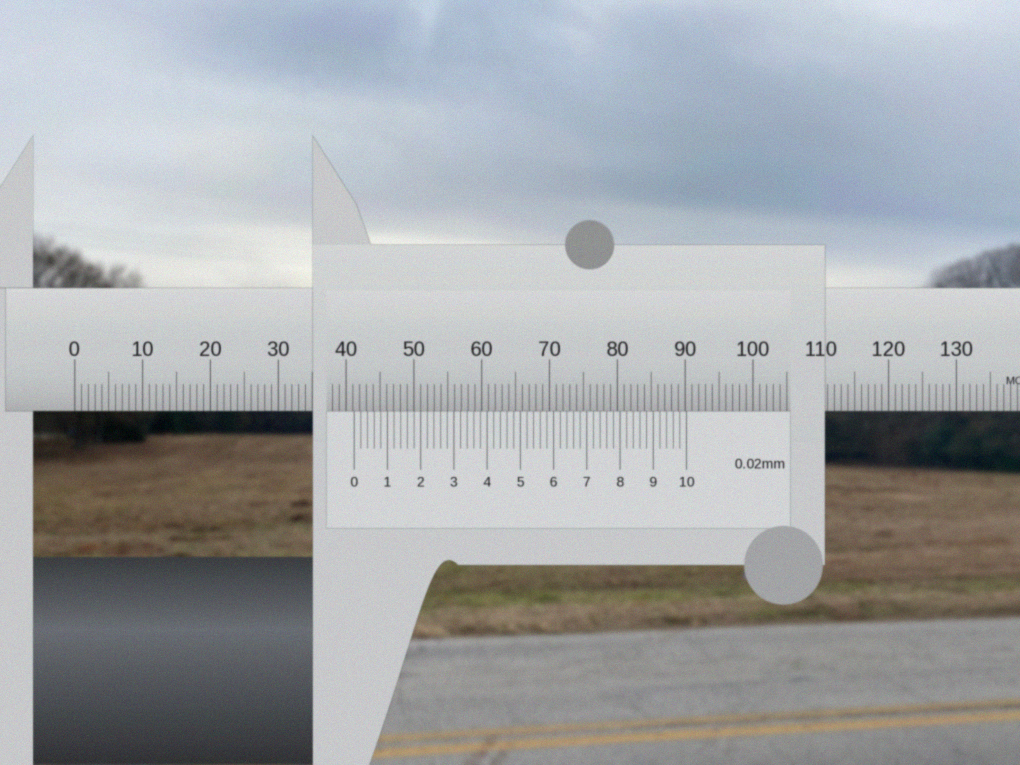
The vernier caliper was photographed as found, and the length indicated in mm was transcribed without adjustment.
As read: 41.2 mm
